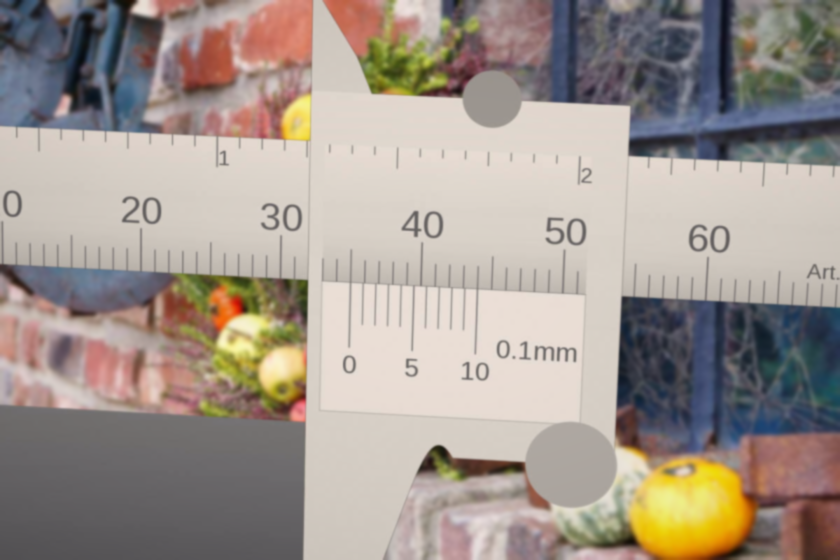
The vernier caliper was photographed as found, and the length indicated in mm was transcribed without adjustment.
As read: 35.0 mm
